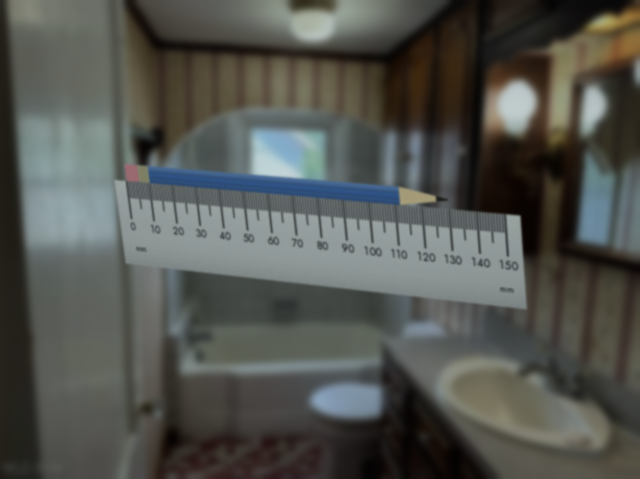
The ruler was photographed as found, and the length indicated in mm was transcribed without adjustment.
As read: 130 mm
